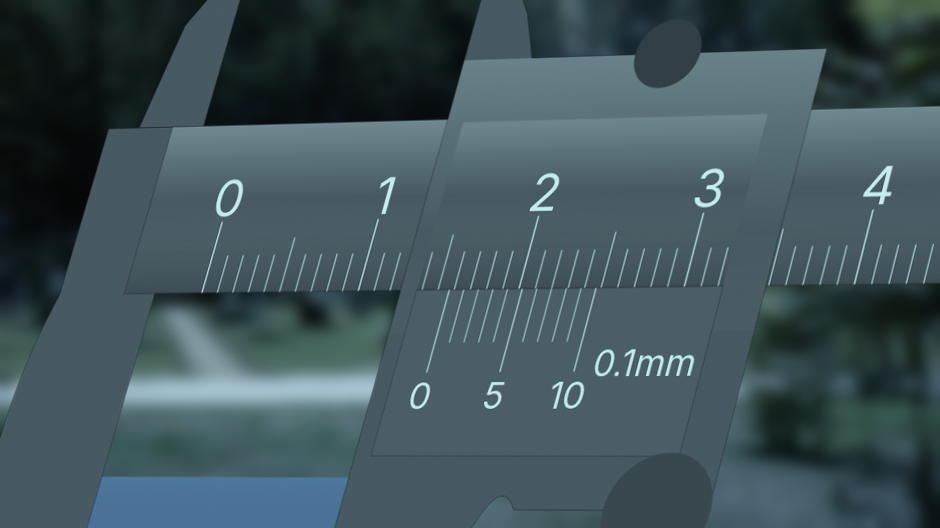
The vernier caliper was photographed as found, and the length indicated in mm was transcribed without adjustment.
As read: 15.7 mm
